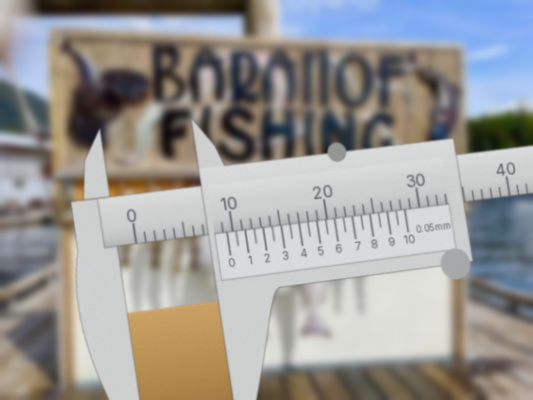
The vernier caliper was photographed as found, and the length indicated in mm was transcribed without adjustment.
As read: 9.4 mm
